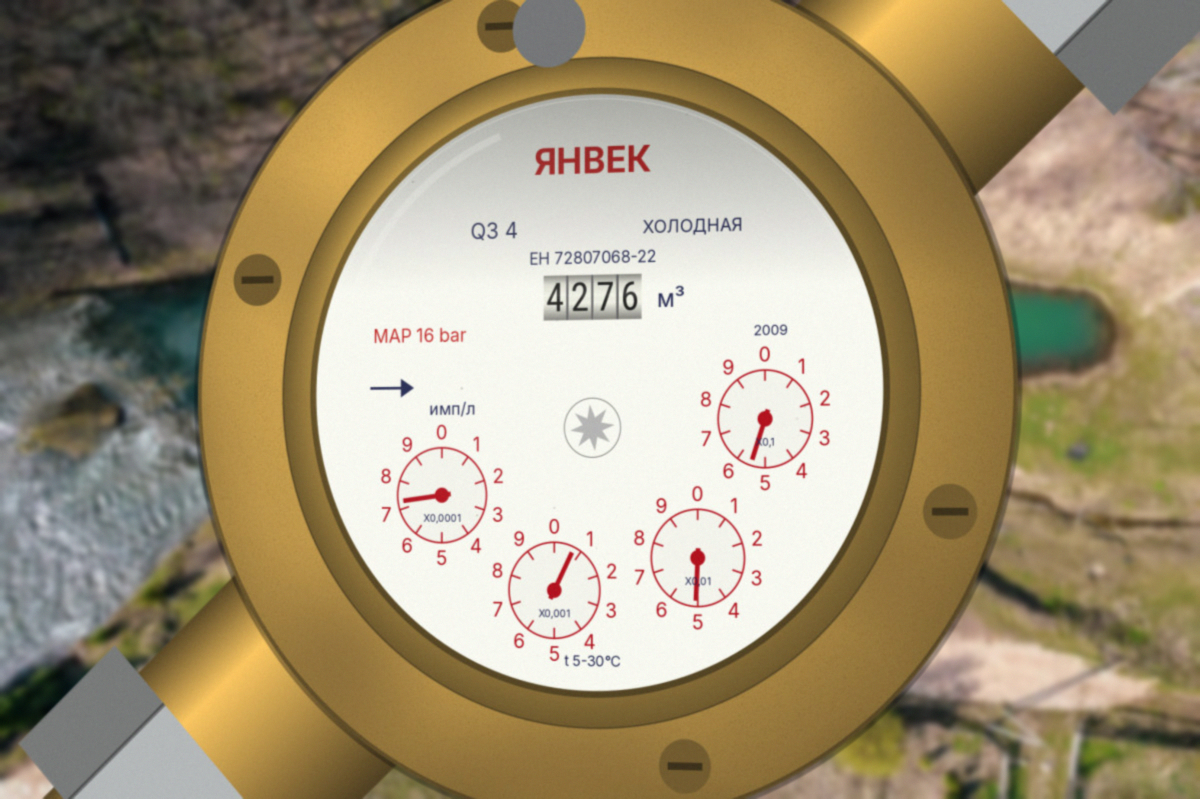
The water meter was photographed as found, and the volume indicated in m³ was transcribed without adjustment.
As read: 4276.5507 m³
